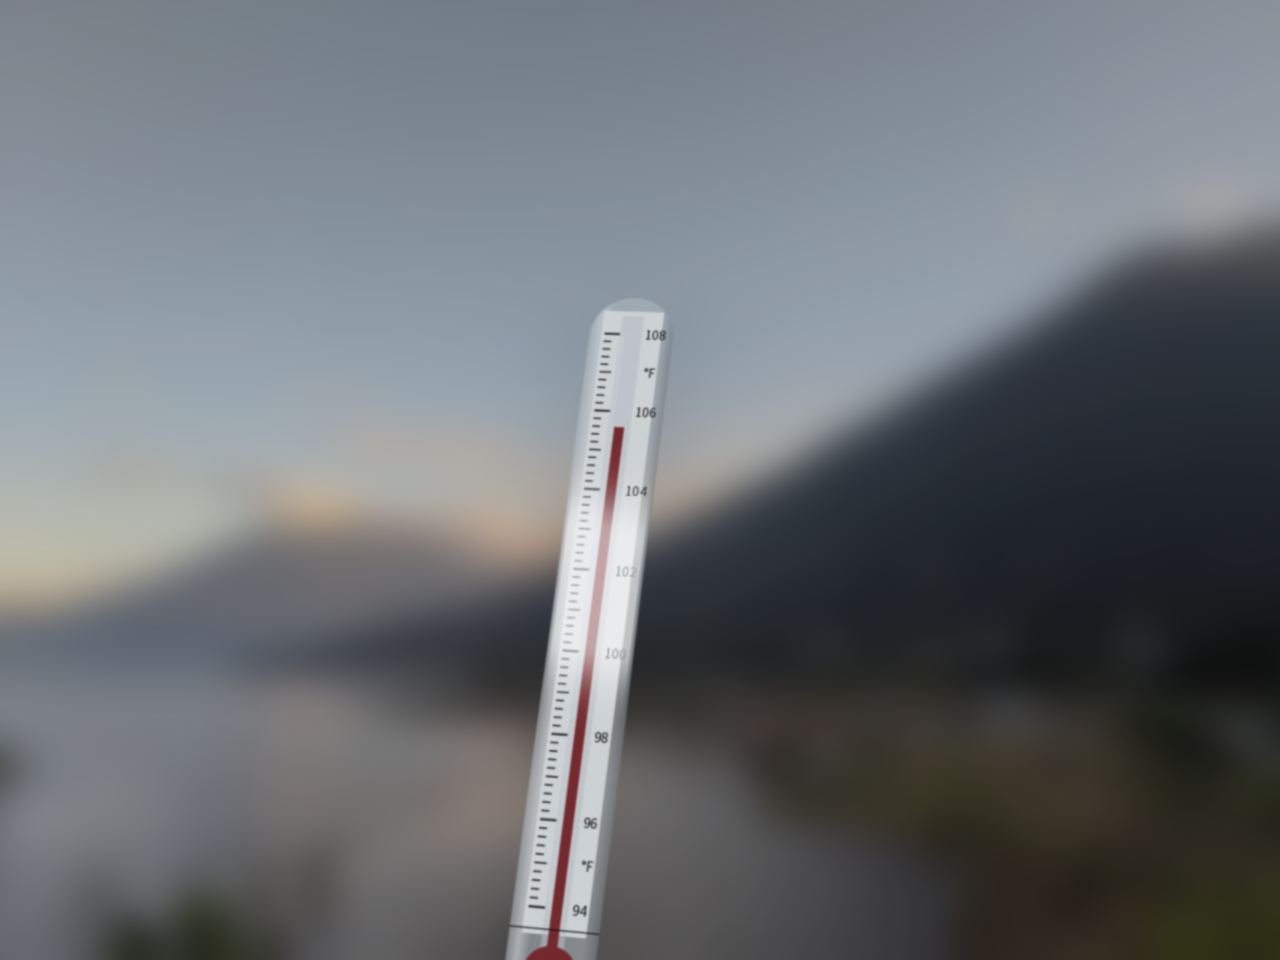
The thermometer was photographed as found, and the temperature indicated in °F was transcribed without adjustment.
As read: 105.6 °F
